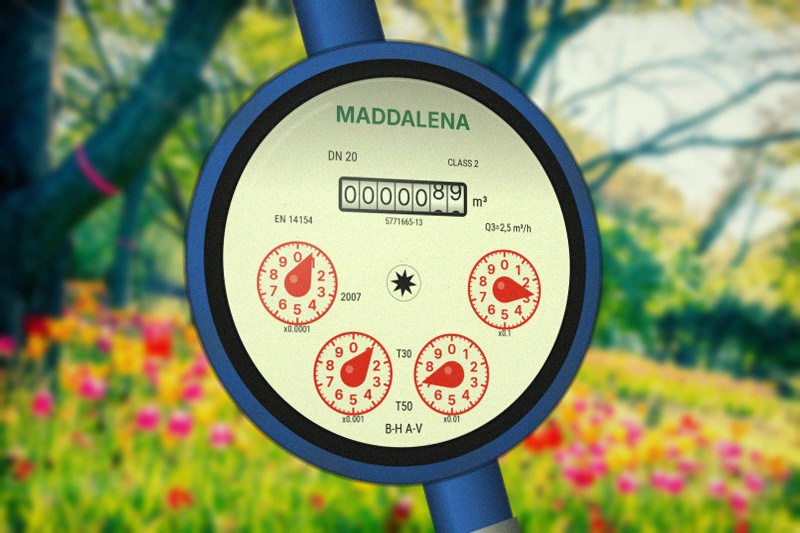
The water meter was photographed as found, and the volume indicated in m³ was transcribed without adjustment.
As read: 89.2710 m³
